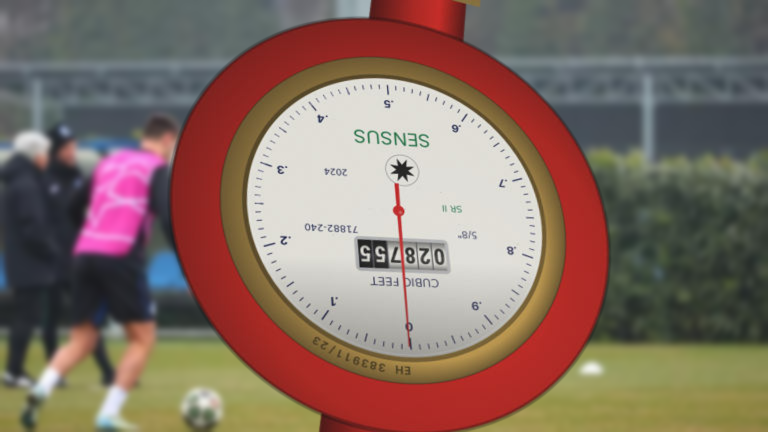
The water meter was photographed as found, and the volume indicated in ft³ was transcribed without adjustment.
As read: 28755.00 ft³
